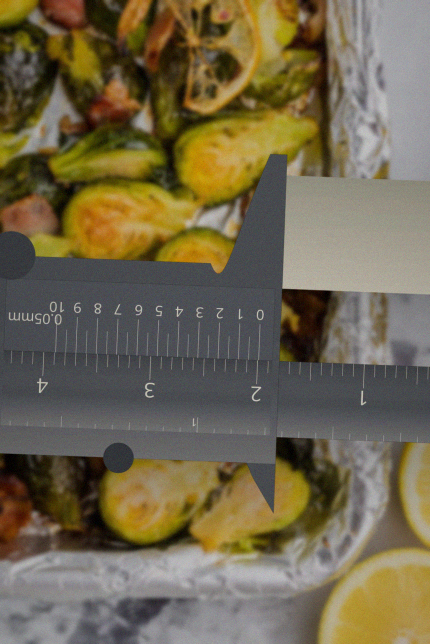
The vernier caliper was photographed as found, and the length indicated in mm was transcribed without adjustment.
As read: 19.9 mm
